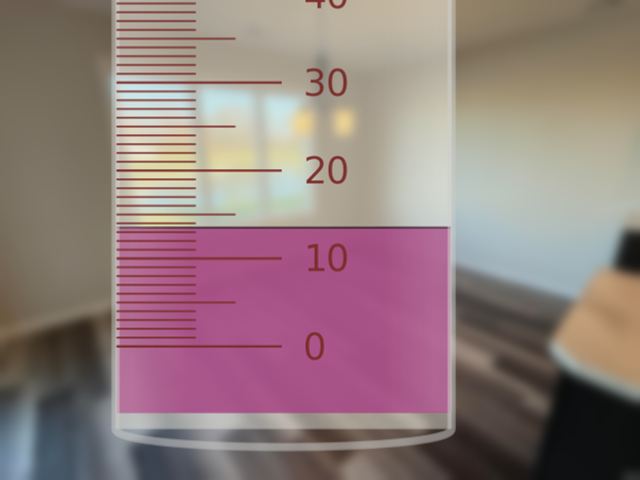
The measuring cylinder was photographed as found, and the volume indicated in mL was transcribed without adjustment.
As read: 13.5 mL
